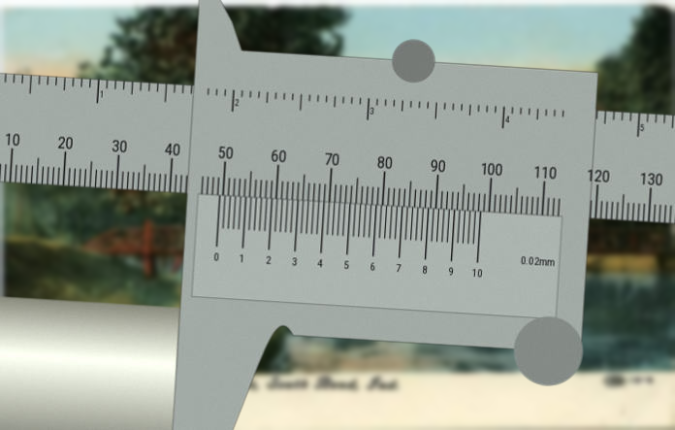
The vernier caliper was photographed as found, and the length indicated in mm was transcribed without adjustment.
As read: 49.4 mm
